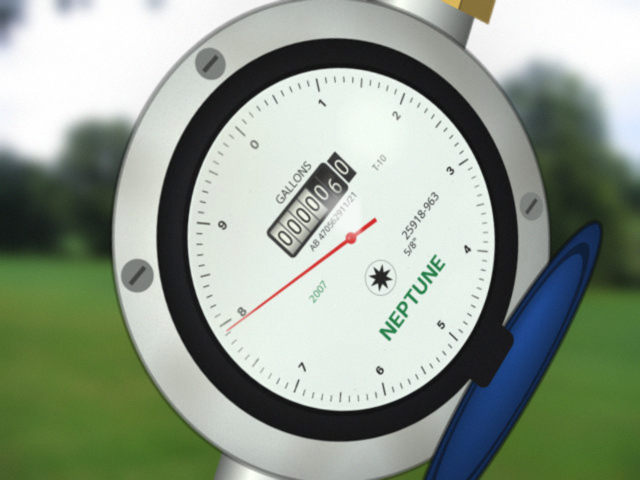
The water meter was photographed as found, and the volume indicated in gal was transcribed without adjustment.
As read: 57.9 gal
